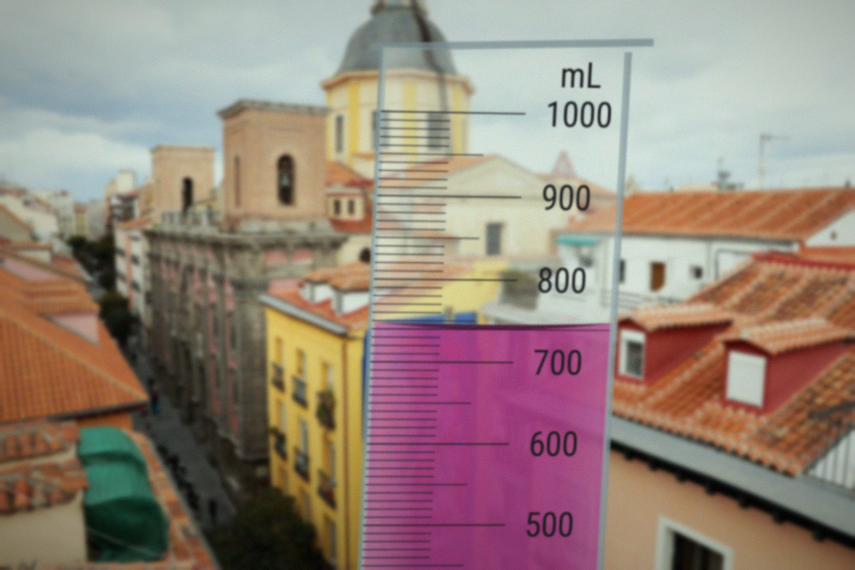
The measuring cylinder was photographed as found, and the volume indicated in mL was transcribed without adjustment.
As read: 740 mL
